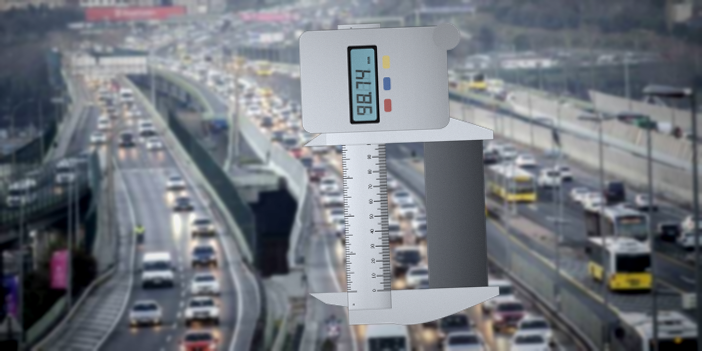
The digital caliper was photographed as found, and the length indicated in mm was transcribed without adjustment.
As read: 98.74 mm
